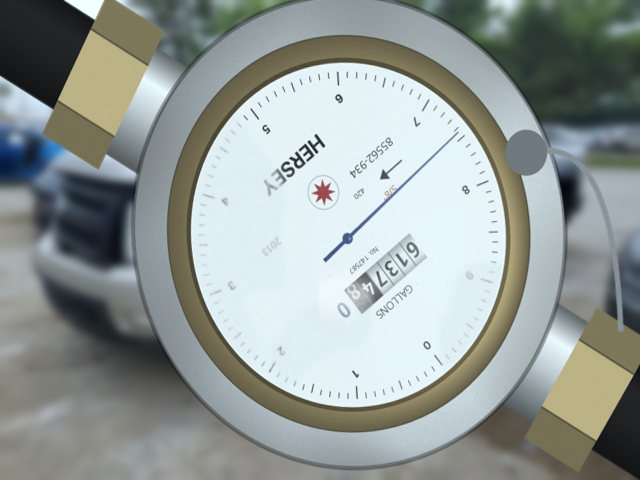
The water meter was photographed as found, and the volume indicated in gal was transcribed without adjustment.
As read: 6137477.4 gal
